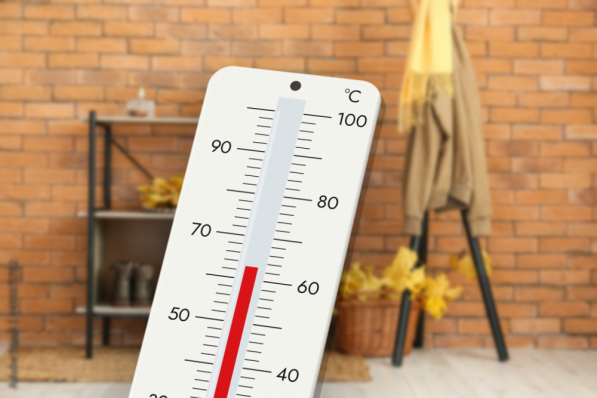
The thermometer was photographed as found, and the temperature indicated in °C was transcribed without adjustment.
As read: 63 °C
